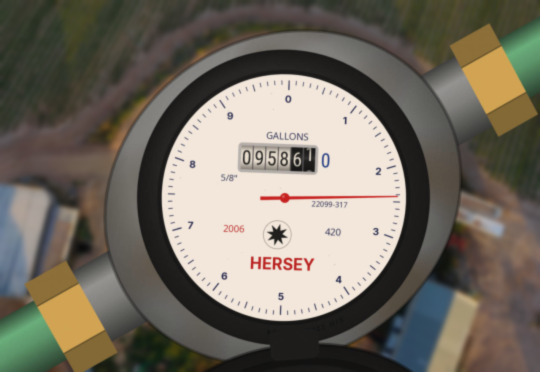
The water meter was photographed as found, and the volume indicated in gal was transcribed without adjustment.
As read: 958612.4 gal
